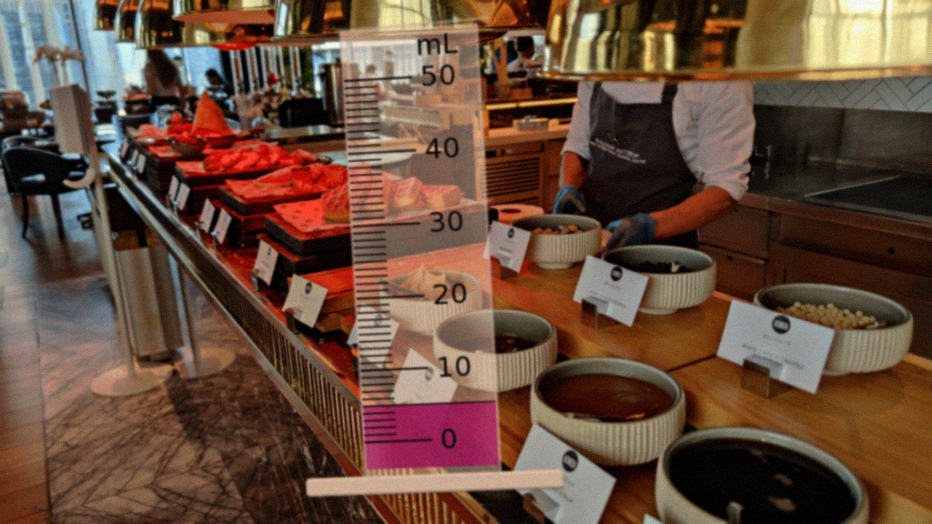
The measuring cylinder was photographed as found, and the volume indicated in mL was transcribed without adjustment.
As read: 5 mL
